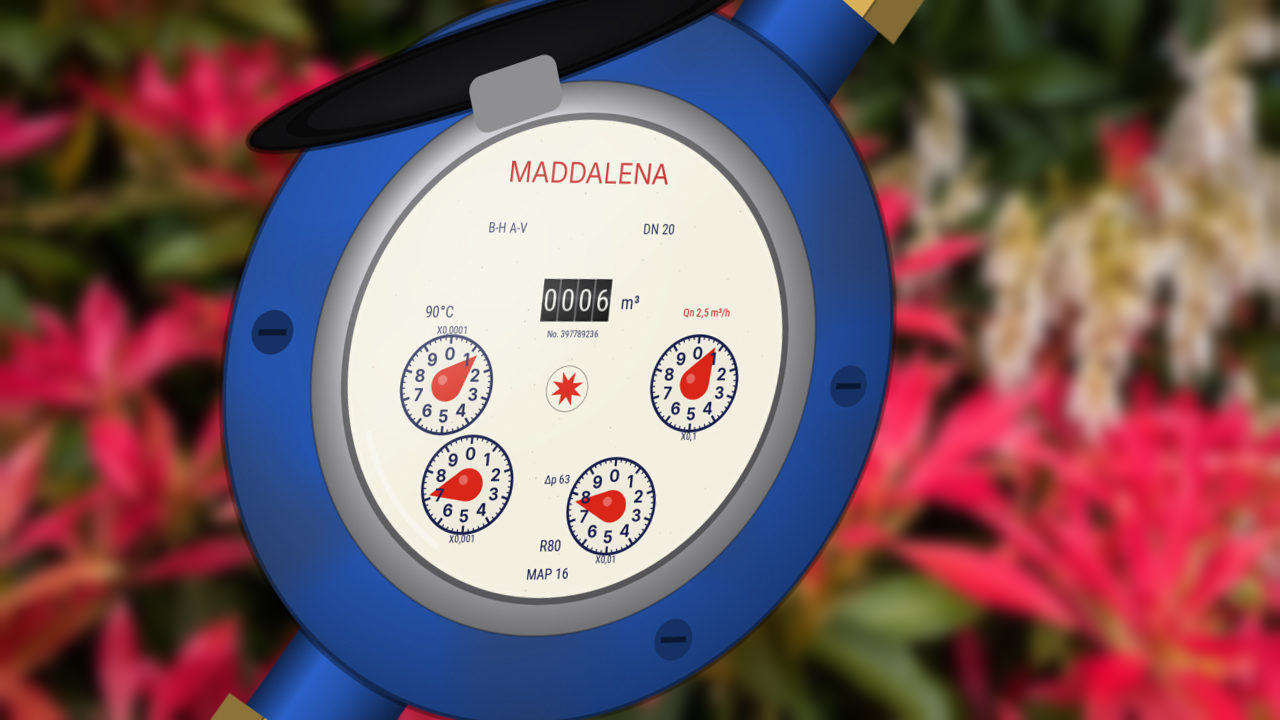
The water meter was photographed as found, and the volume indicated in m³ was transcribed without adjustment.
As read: 6.0771 m³
